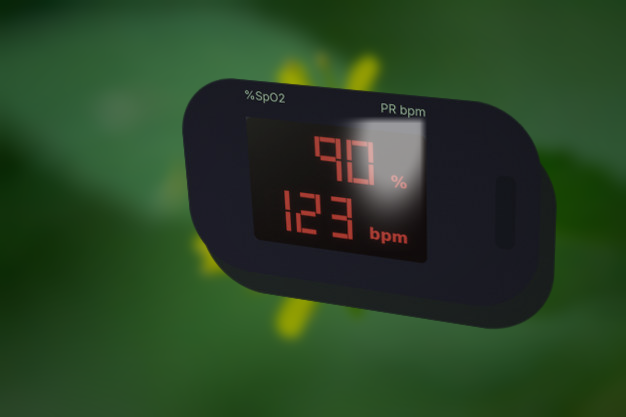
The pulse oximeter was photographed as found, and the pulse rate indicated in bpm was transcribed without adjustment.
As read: 123 bpm
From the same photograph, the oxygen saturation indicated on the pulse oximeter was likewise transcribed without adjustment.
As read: 90 %
